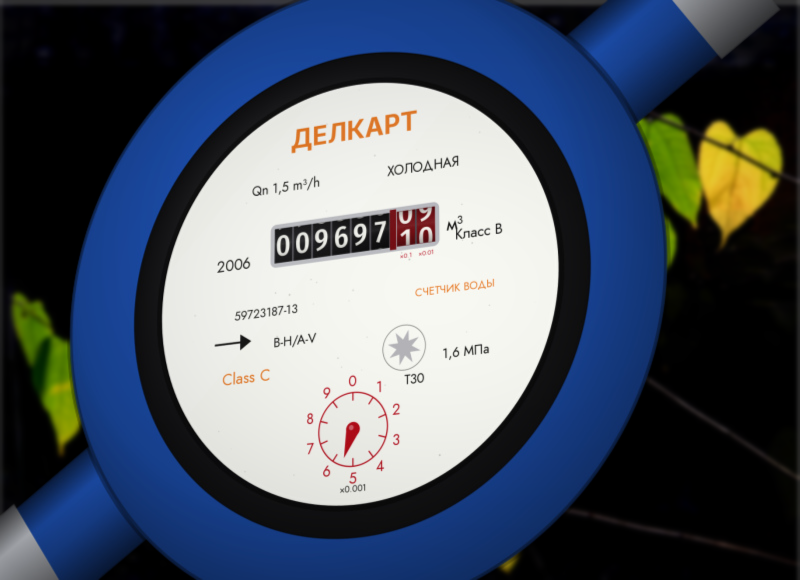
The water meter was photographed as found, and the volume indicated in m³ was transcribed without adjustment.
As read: 9697.095 m³
